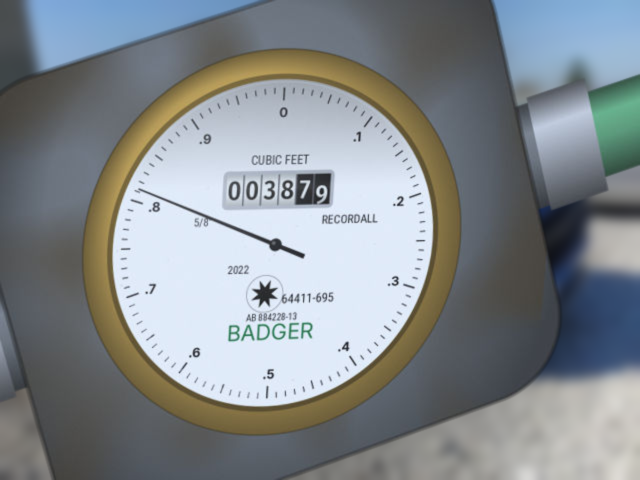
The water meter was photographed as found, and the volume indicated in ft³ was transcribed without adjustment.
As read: 3878.81 ft³
